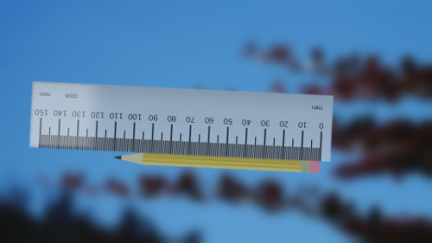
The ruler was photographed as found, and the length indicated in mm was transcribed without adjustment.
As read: 110 mm
